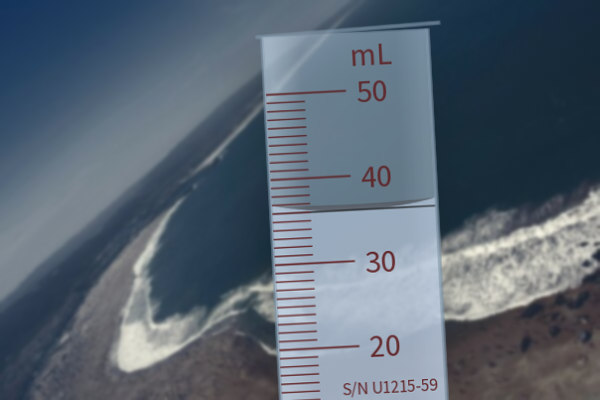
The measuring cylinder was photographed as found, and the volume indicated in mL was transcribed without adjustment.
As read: 36 mL
